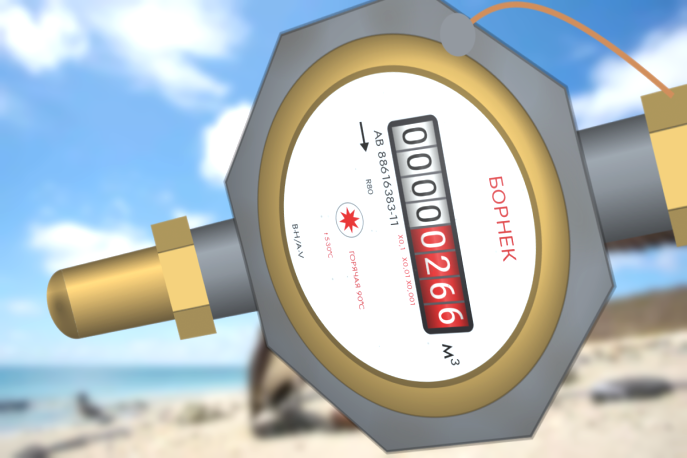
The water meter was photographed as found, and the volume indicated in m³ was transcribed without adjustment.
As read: 0.0266 m³
